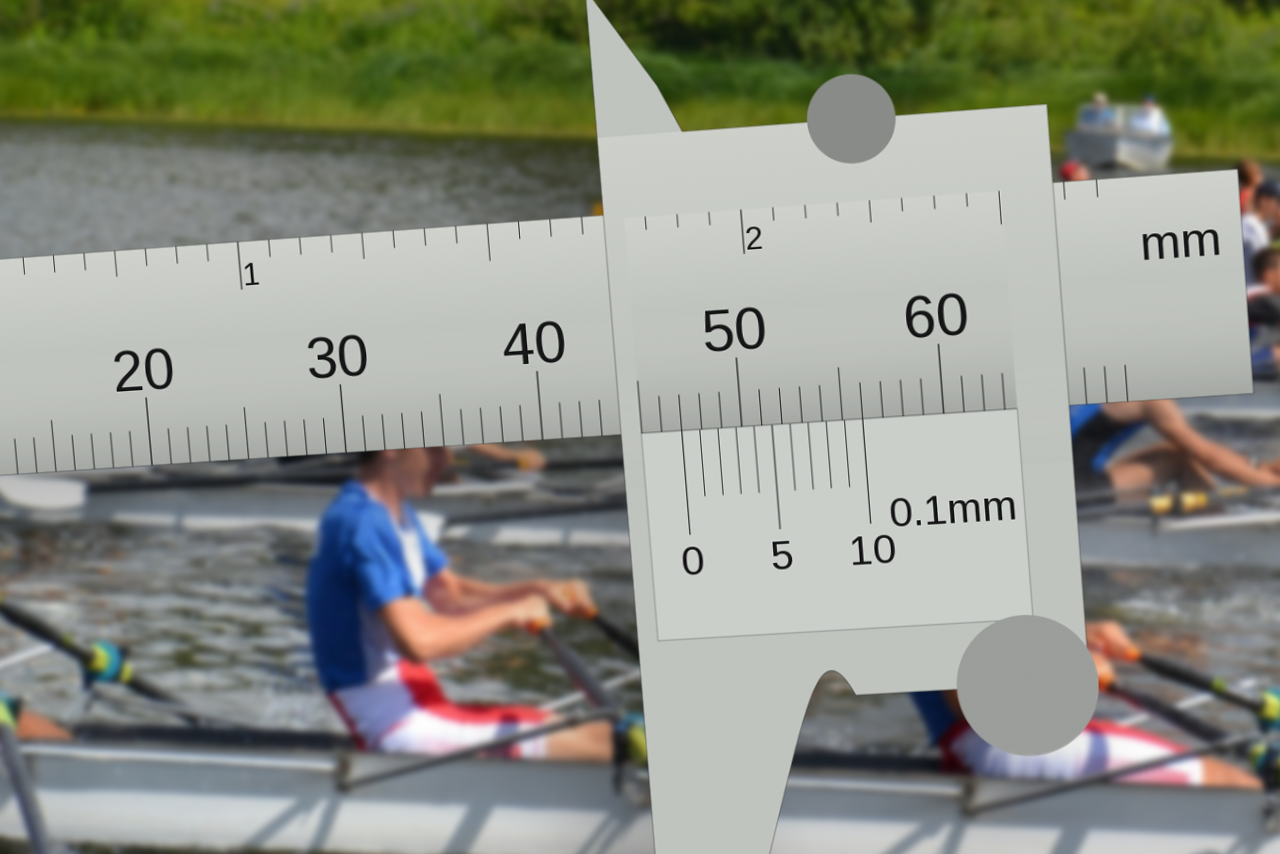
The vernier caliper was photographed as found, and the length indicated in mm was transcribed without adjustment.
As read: 47.0 mm
